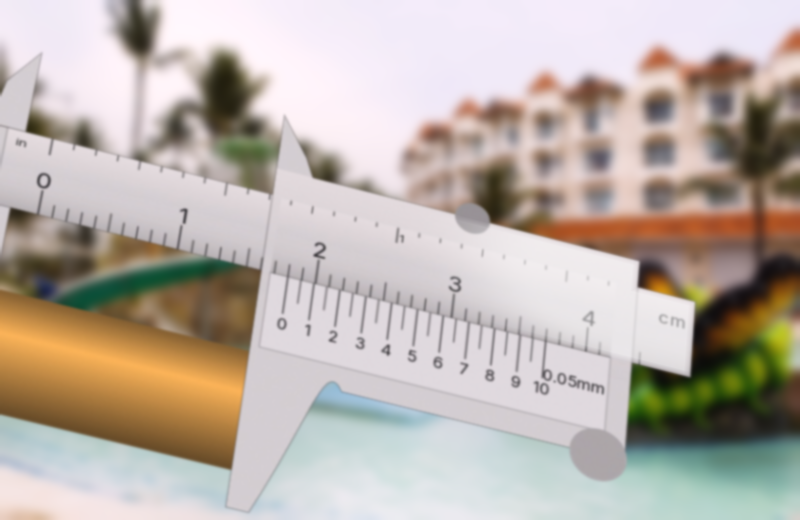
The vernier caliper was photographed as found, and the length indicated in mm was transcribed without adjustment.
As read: 18.0 mm
